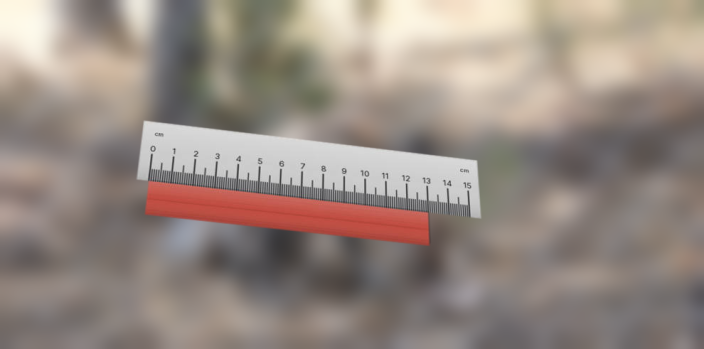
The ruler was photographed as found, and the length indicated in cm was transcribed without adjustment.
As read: 13 cm
